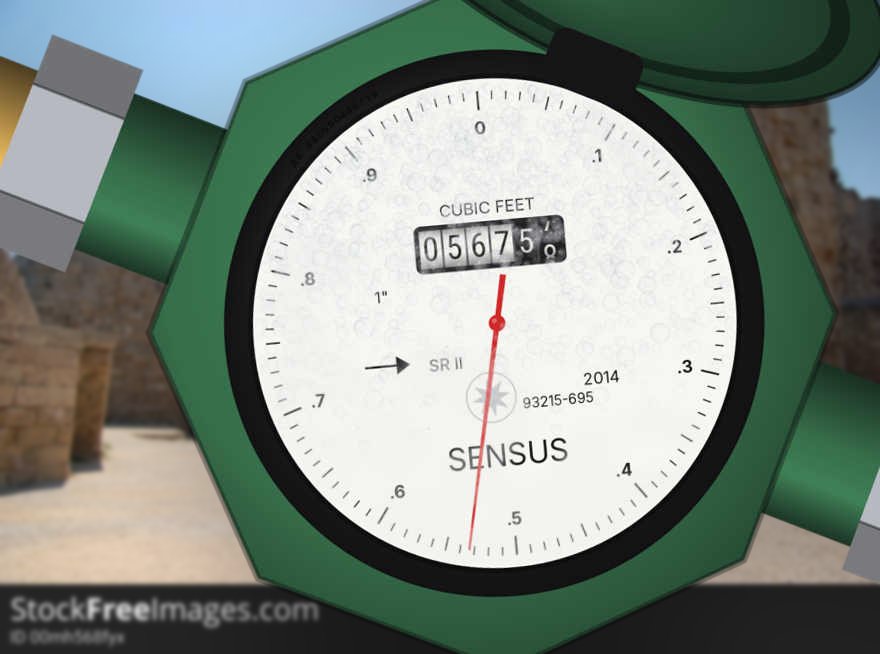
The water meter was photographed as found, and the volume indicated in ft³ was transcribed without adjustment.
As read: 56757.53 ft³
